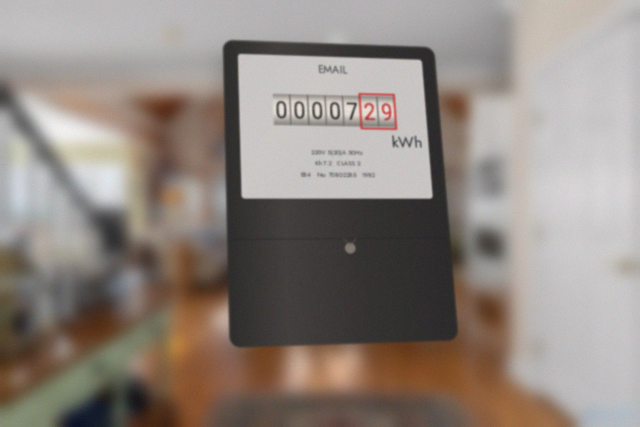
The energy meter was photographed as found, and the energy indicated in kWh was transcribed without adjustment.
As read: 7.29 kWh
